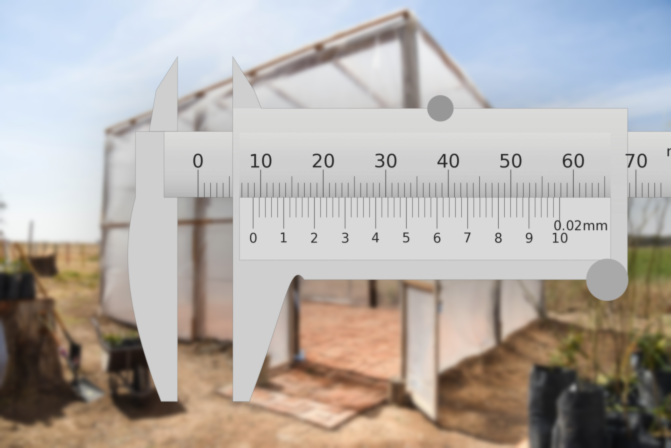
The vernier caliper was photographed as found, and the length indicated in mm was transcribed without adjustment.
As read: 8.8 mm
